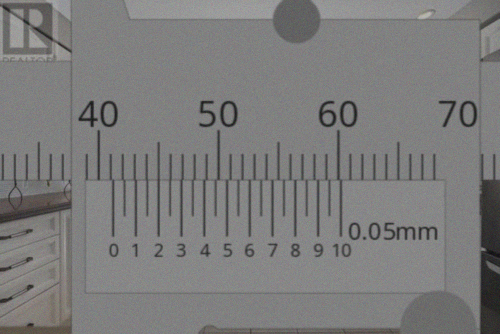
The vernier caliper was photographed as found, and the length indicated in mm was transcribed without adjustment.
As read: 41.2 mm
